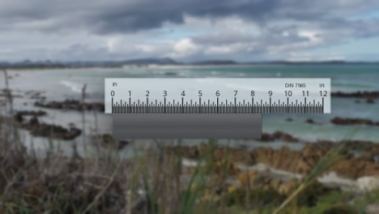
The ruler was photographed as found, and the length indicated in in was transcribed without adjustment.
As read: 8.5 in
